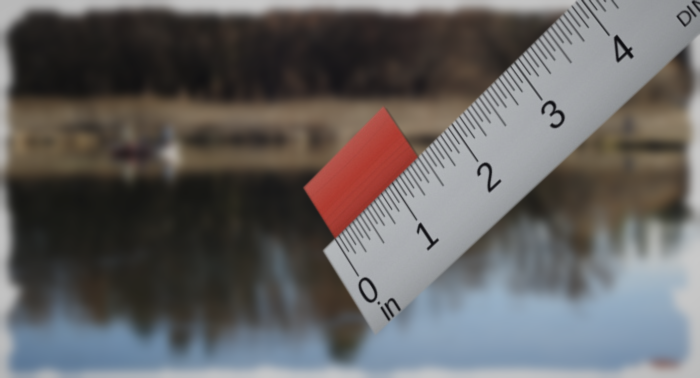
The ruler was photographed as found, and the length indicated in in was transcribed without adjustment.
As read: 1.4375 in
